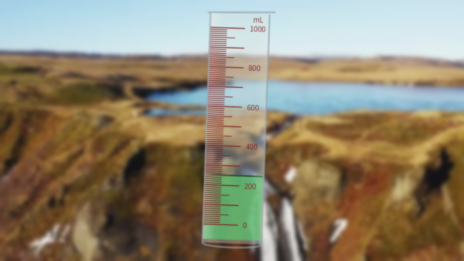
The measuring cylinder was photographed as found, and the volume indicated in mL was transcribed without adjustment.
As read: 250 mL
